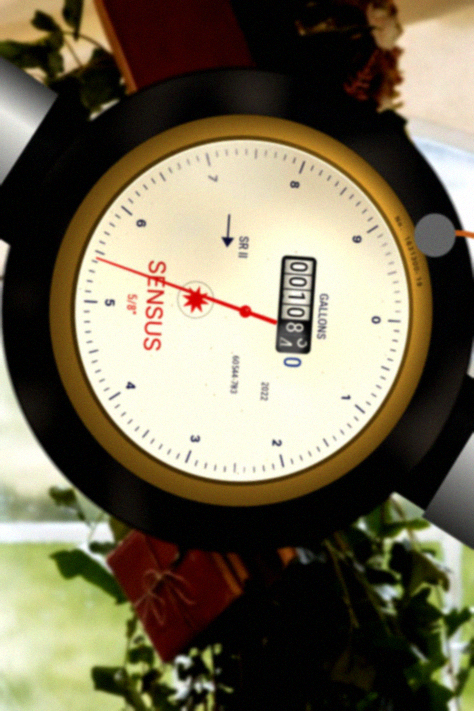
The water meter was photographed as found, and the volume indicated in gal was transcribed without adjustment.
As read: 10835.4 gal
